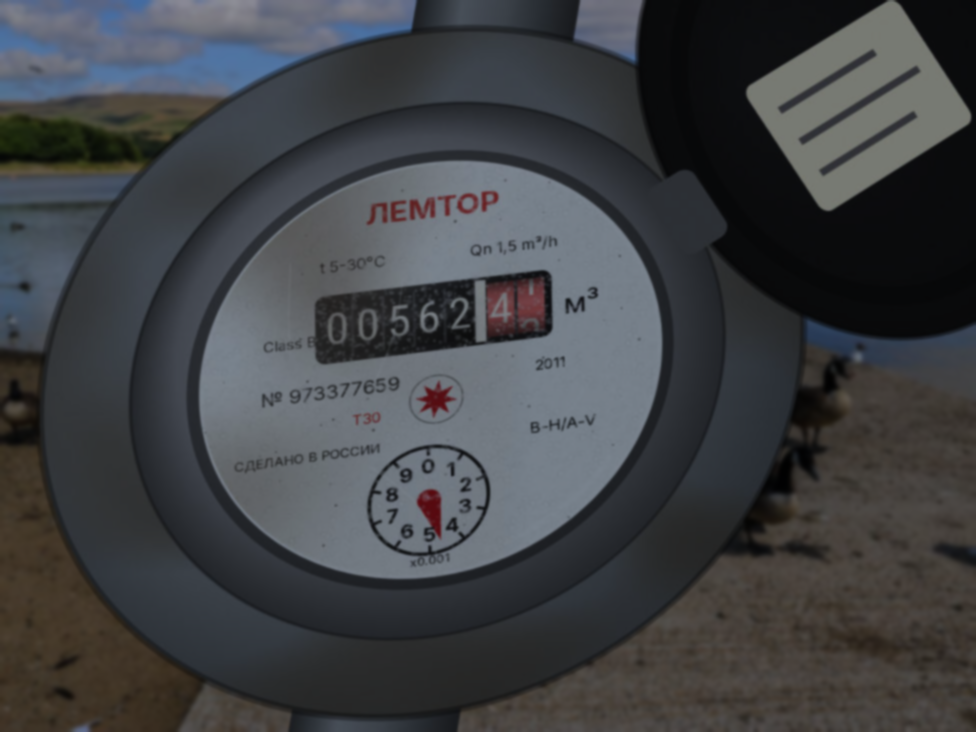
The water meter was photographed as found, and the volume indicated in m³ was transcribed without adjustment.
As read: 562.414 m³
